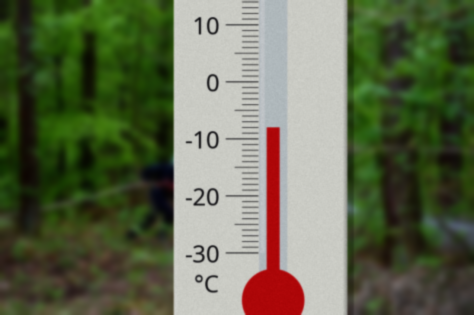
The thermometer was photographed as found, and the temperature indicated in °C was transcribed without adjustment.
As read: -8 °C
